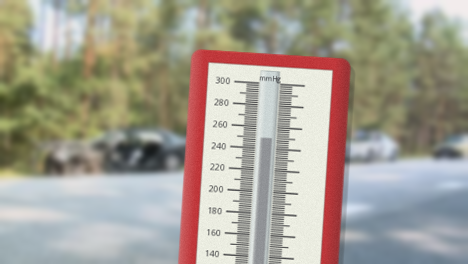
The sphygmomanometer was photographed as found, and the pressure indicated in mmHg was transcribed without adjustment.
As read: 250 mmHg
